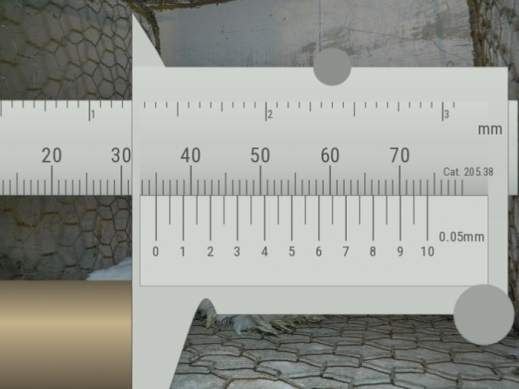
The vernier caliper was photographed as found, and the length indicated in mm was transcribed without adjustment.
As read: 35.0 mm
